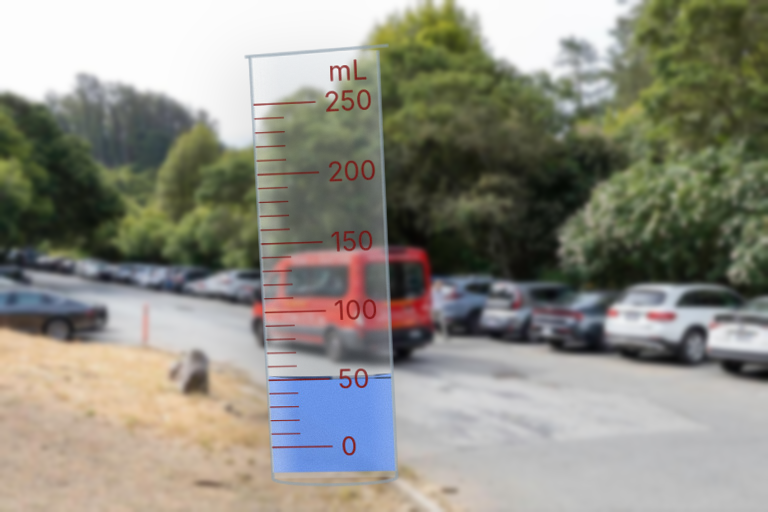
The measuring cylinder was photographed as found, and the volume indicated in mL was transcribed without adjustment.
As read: 50 mL
